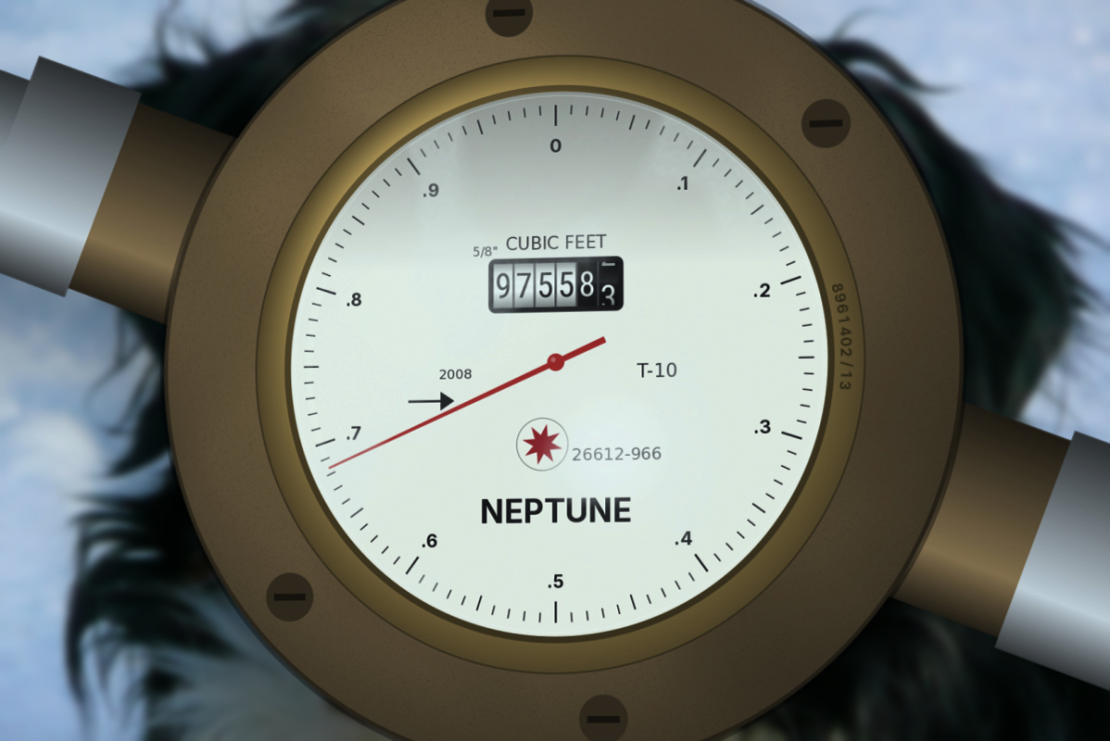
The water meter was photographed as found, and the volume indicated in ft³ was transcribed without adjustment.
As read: 975582.68 ft³
